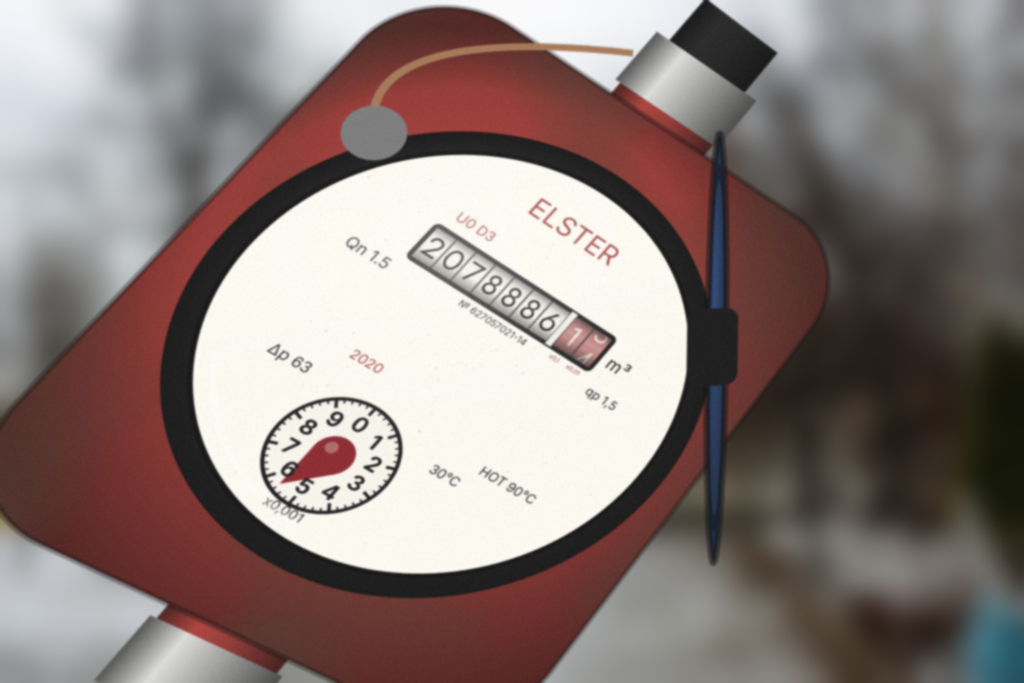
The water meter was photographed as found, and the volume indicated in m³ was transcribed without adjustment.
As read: 2078886.135 m³
